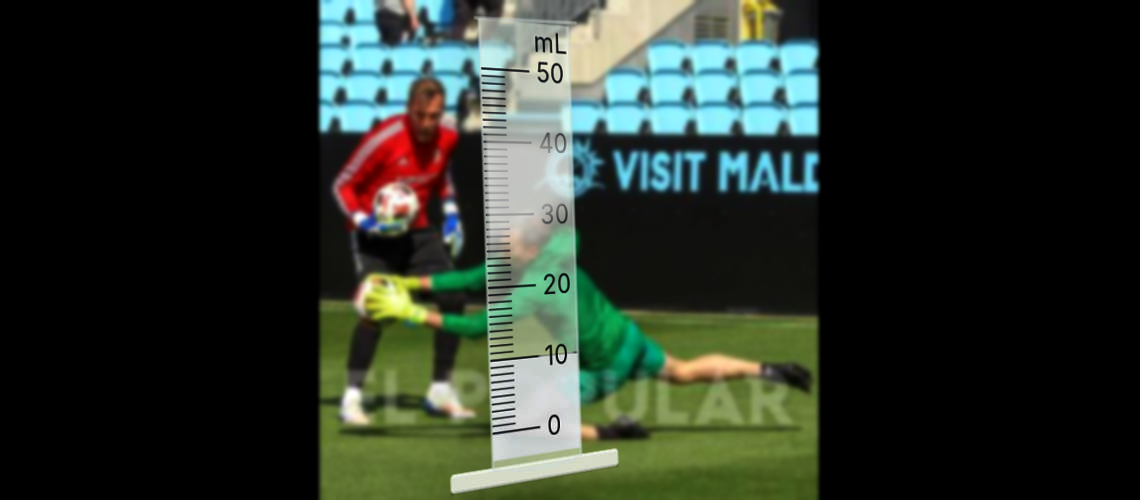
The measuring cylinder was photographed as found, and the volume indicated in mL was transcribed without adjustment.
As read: 10 mL
